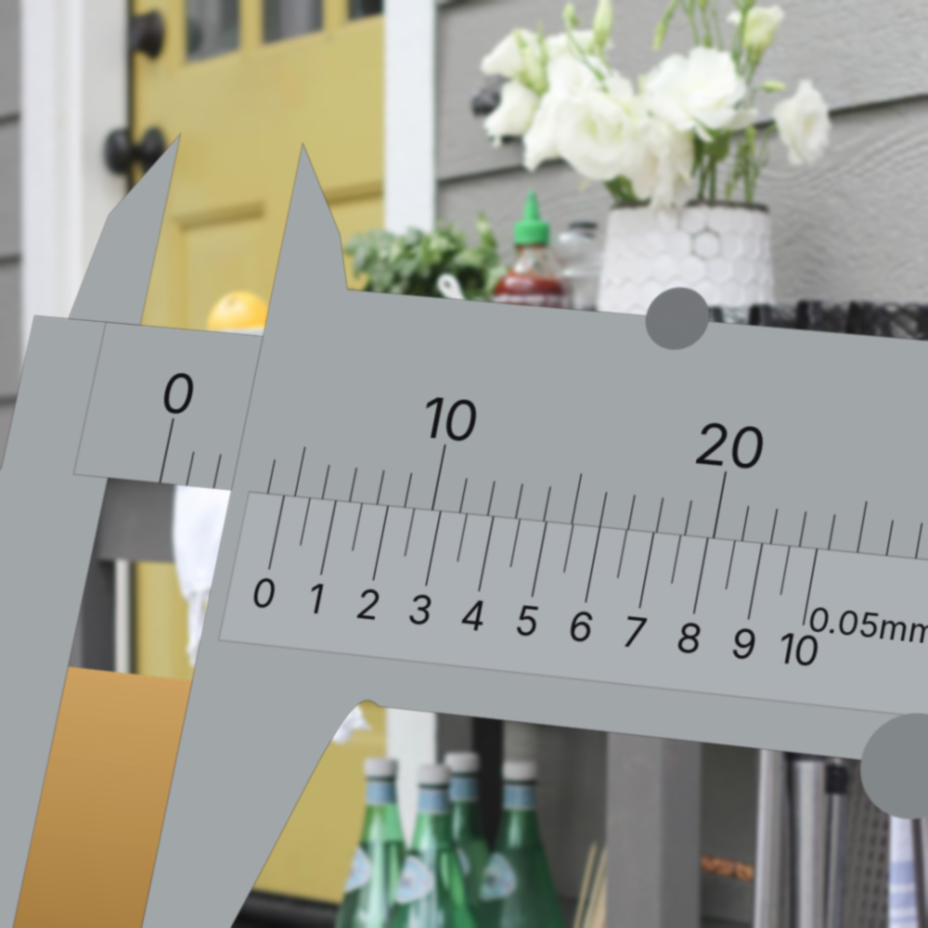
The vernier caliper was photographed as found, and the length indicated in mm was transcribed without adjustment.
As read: 4.60 mm
